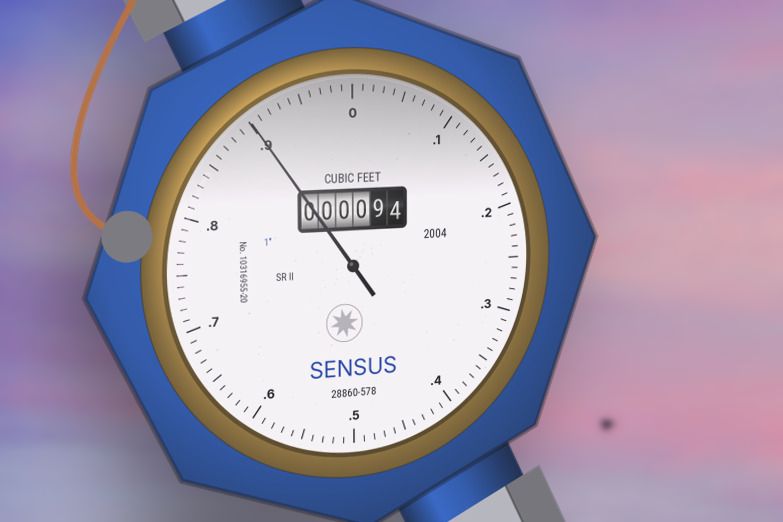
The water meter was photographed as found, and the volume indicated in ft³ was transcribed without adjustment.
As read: 93.90 ft³
